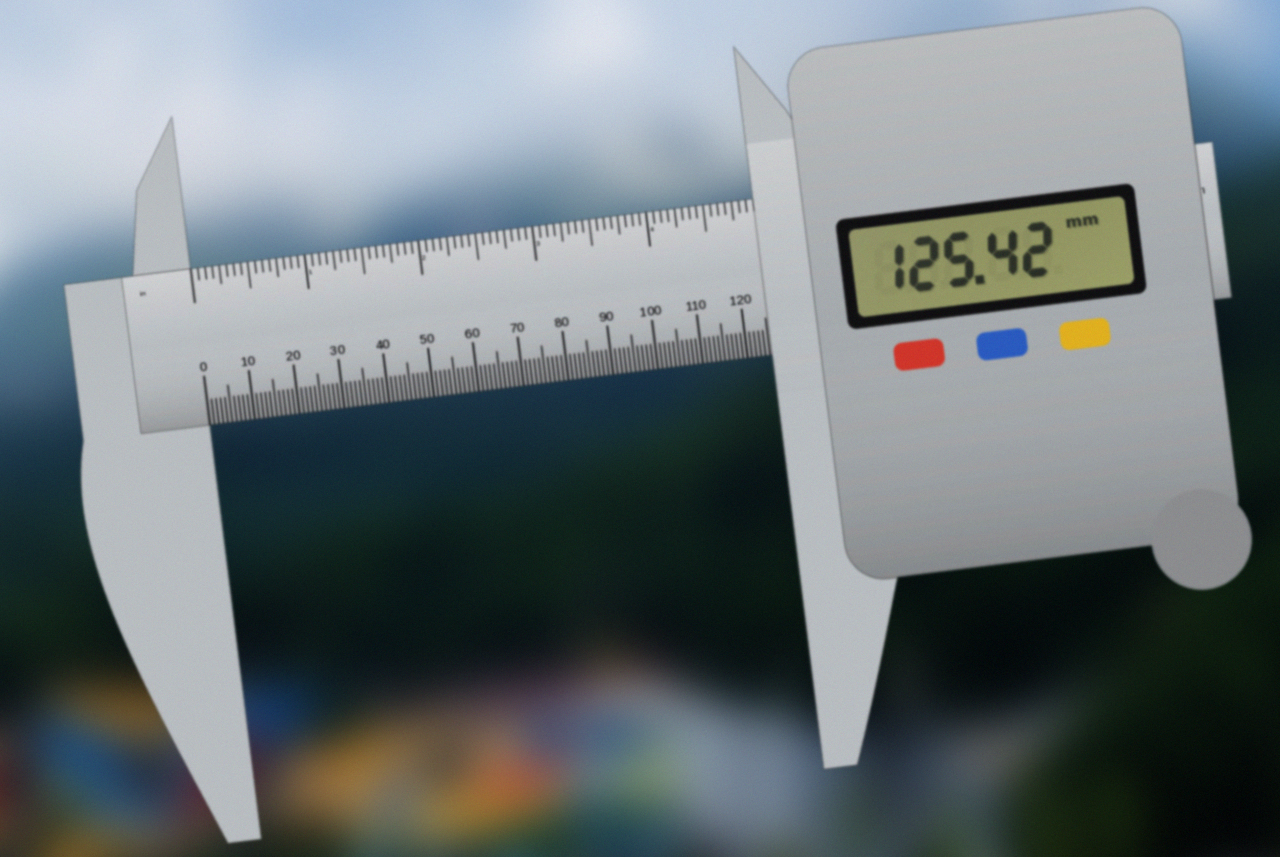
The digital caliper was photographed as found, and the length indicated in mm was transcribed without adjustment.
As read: 125.42 mm
